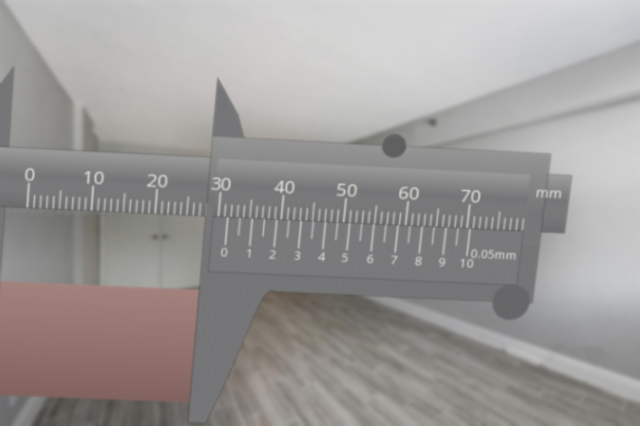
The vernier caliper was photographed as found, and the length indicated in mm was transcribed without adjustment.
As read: 31.5 mm
